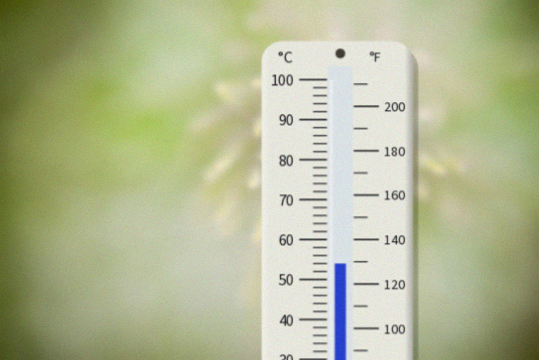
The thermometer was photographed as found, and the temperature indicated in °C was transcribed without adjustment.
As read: 54 °C
